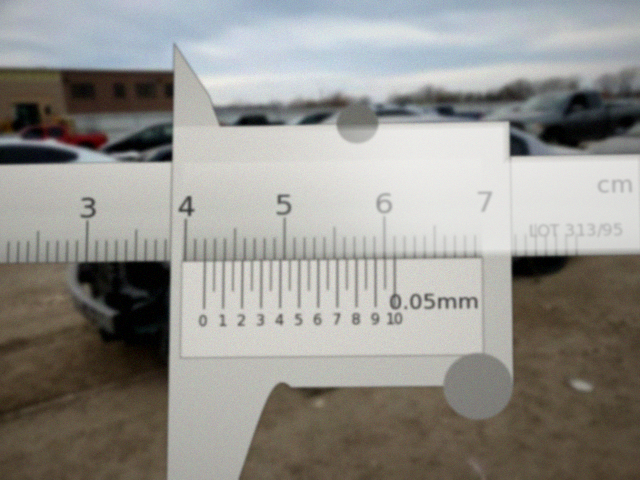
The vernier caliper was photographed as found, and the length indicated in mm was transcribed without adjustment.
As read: 42.0 mm
